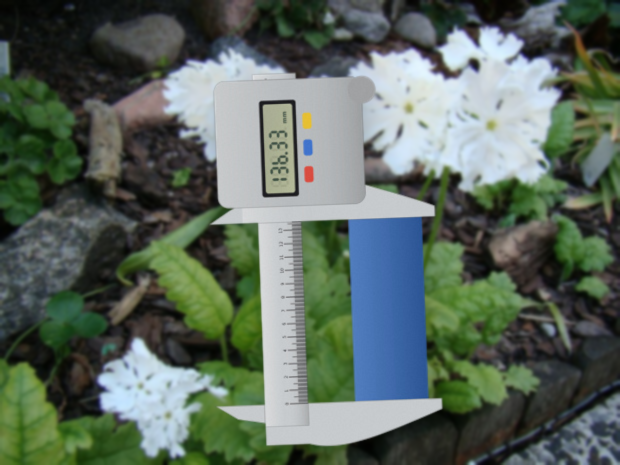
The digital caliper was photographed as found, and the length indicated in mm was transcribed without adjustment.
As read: 136.33 mm
